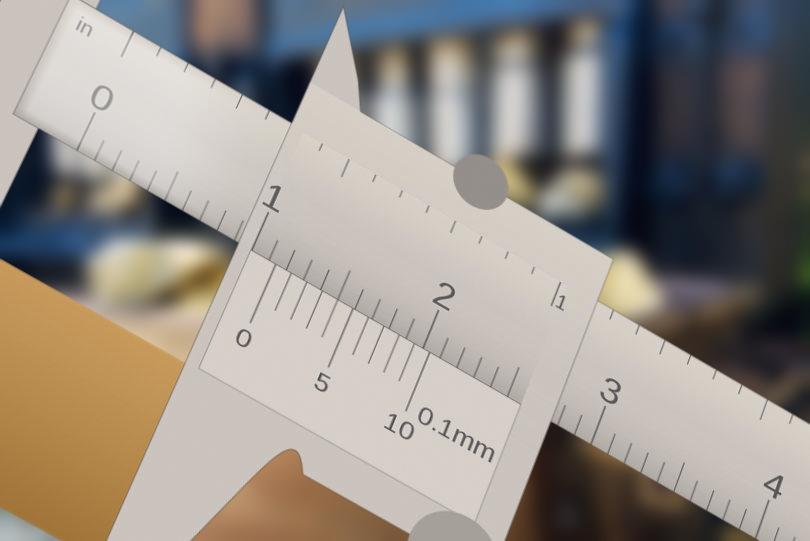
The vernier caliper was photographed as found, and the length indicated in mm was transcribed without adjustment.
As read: 11.4 mm
